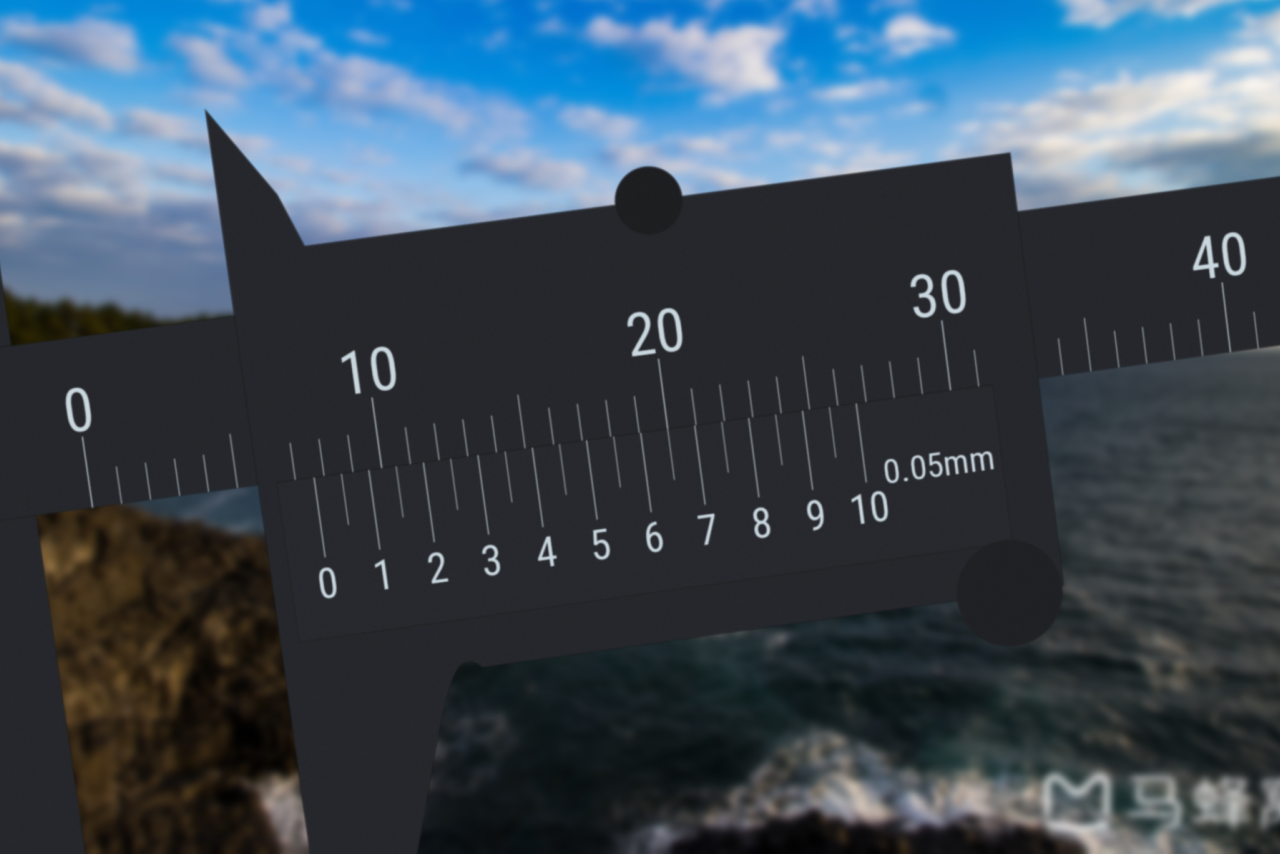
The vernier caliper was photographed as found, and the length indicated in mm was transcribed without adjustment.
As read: 7.65 mm
